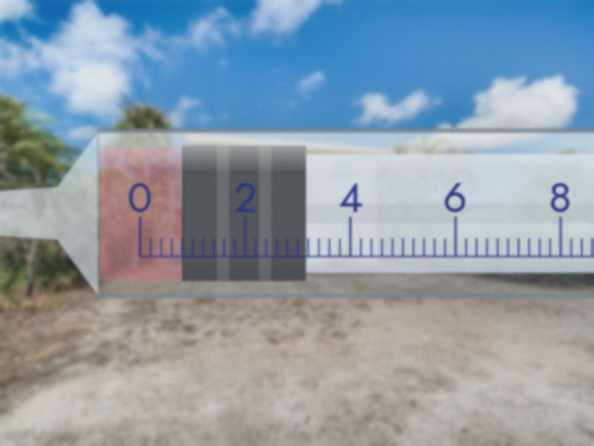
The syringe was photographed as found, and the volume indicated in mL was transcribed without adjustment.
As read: 0.8 mL
